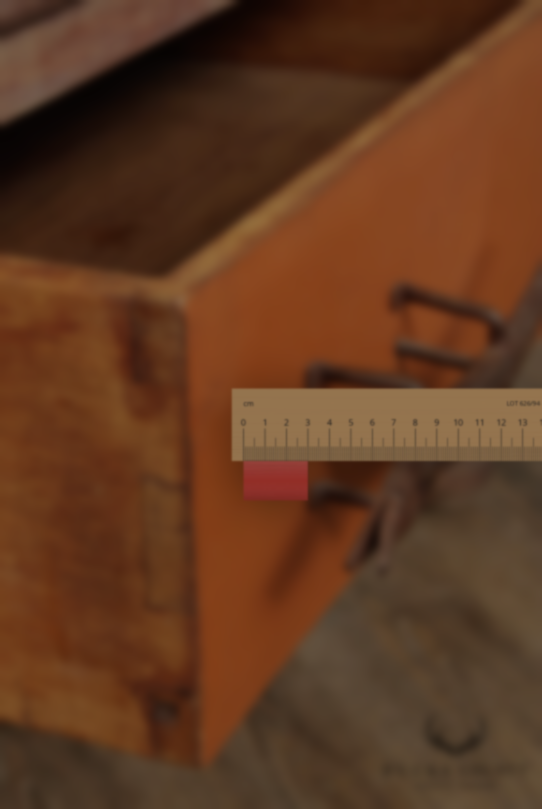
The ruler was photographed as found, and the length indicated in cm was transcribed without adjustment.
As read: 3 cm
